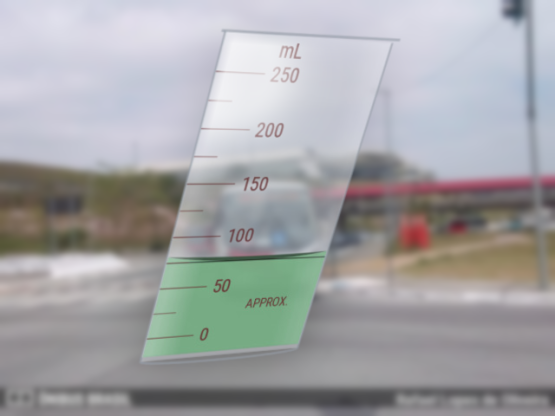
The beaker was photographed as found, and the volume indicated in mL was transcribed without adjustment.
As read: 75 mL
